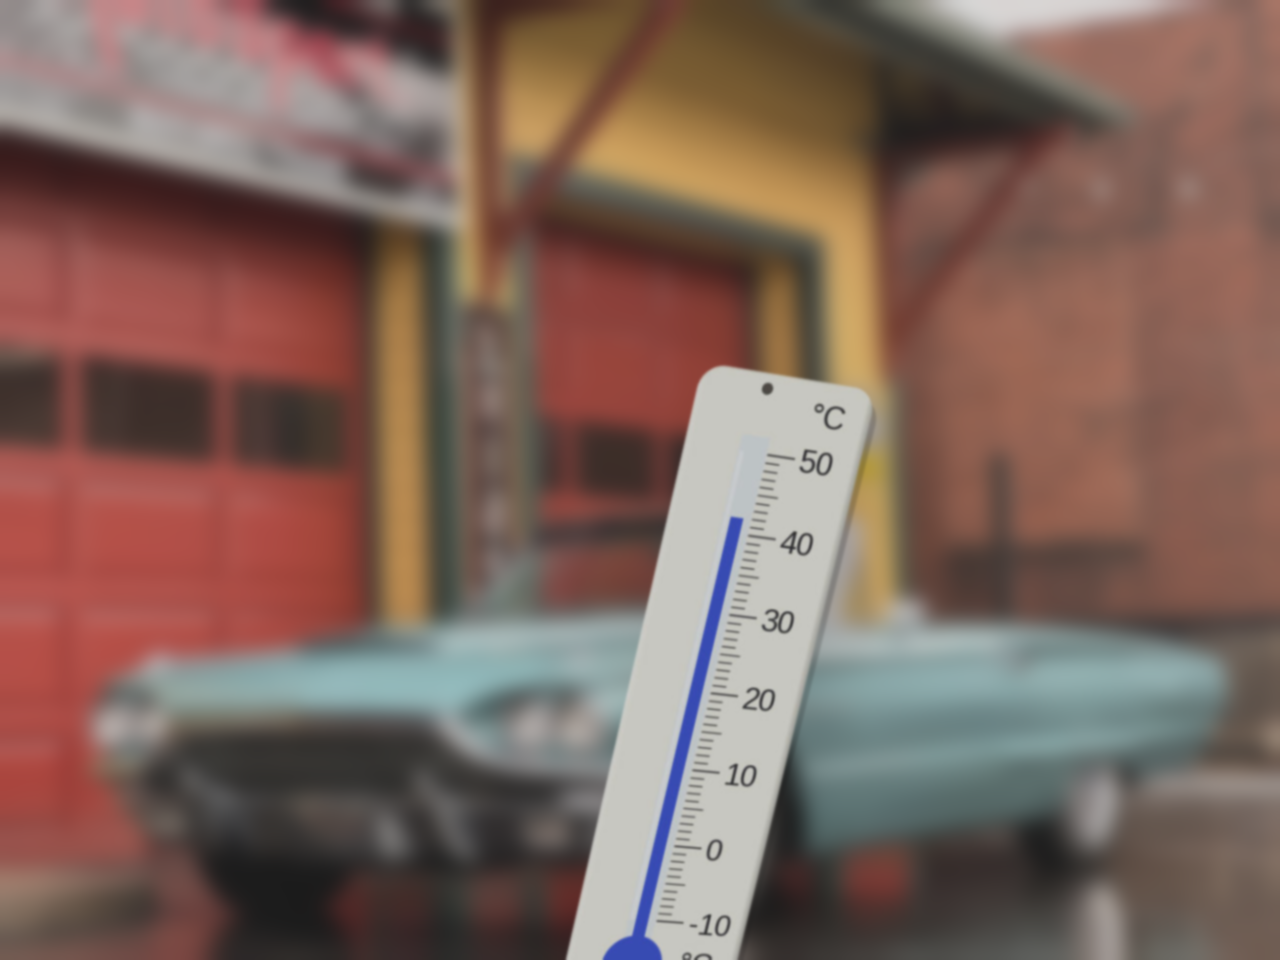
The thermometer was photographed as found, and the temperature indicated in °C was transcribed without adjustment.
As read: 42 °C
